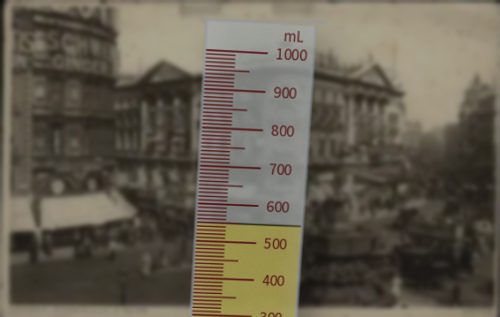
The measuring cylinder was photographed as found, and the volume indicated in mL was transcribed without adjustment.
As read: 550 mL
